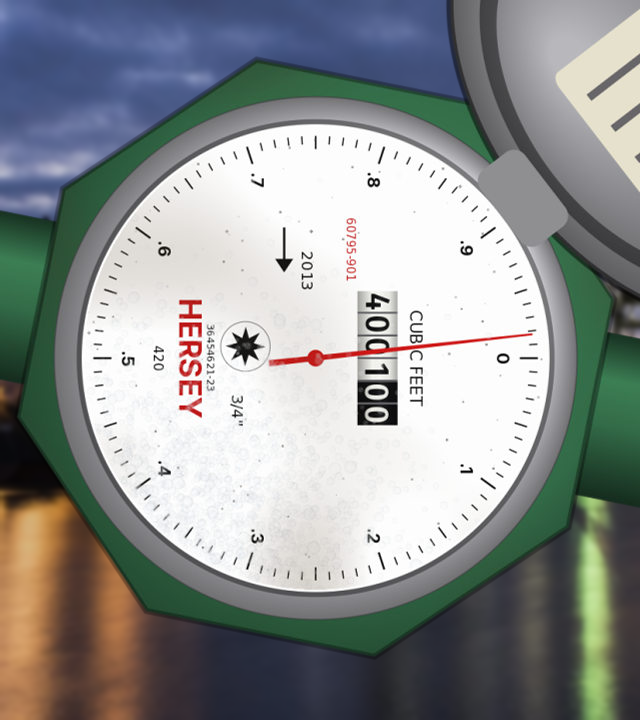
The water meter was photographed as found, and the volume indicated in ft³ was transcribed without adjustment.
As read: 400099.98 ft³
